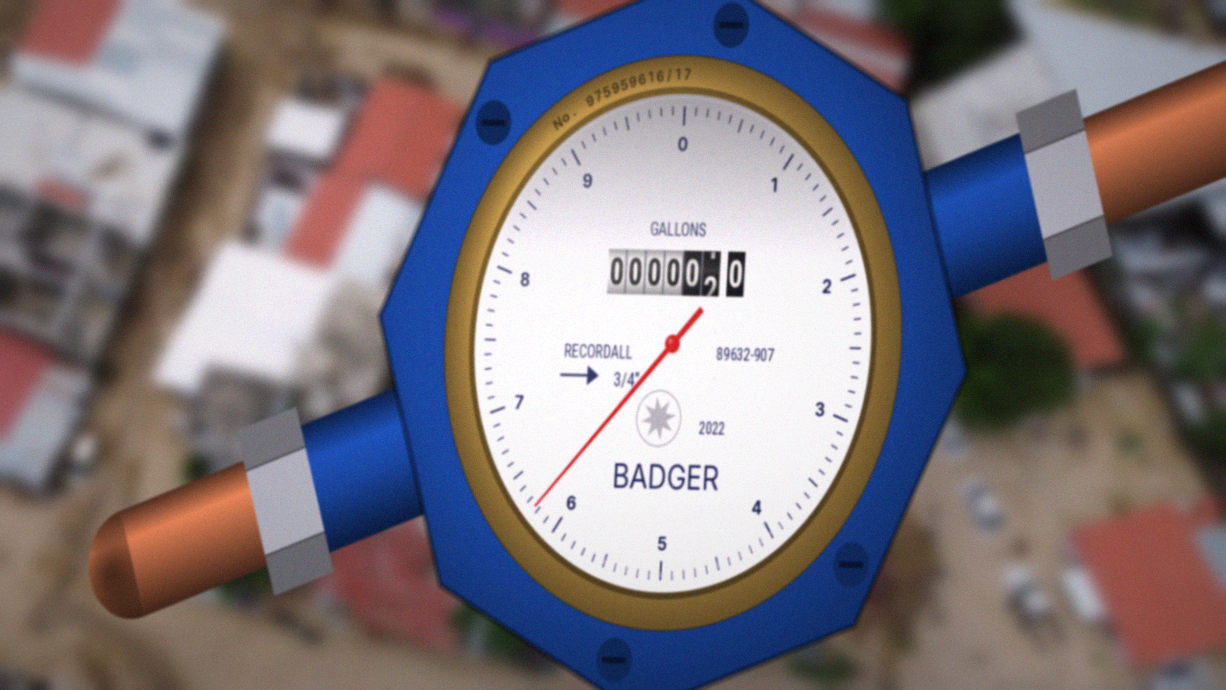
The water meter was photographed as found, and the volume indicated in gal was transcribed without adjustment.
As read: 16.2 gal
